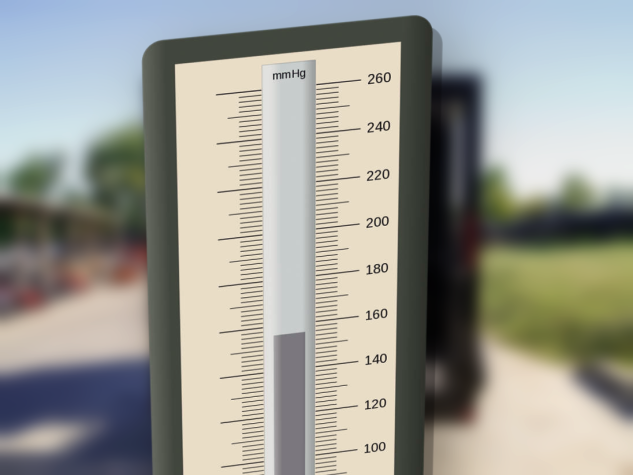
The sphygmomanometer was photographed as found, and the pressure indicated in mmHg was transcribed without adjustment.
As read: 156 mmHg
